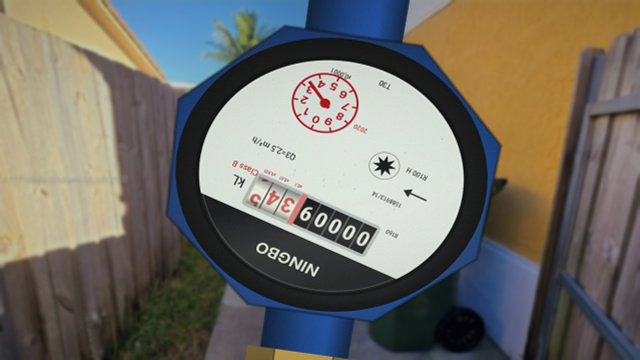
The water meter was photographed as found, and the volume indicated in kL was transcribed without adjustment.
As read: 9.3453 kL
